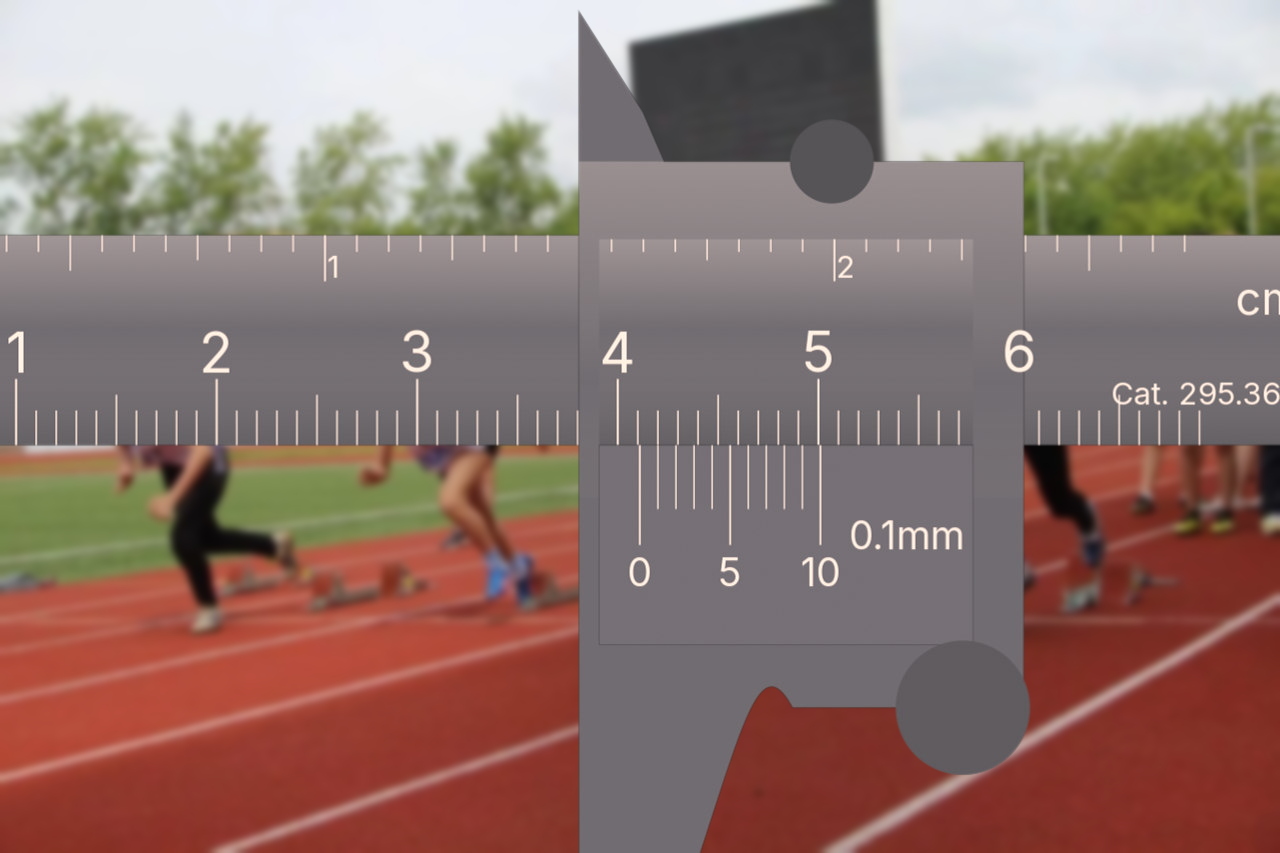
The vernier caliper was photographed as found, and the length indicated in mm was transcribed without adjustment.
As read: 41.1 mm
